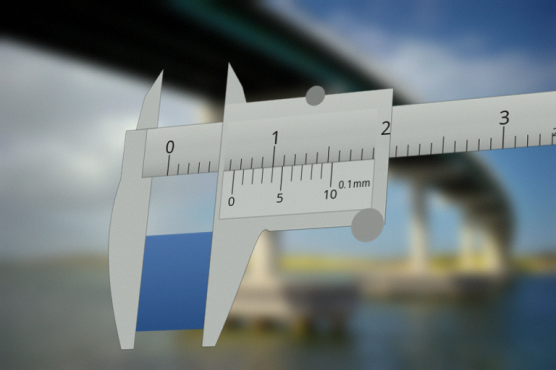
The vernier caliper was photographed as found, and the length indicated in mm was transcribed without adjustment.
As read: 6.4 mm
